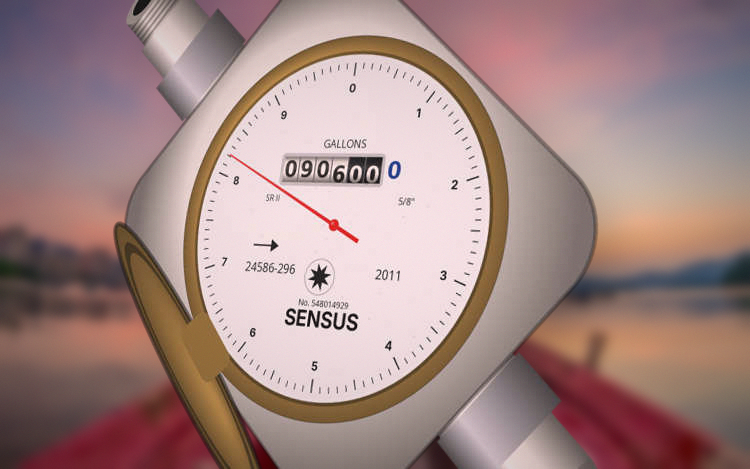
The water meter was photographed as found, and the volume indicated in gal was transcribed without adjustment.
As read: 905998.2 gal
